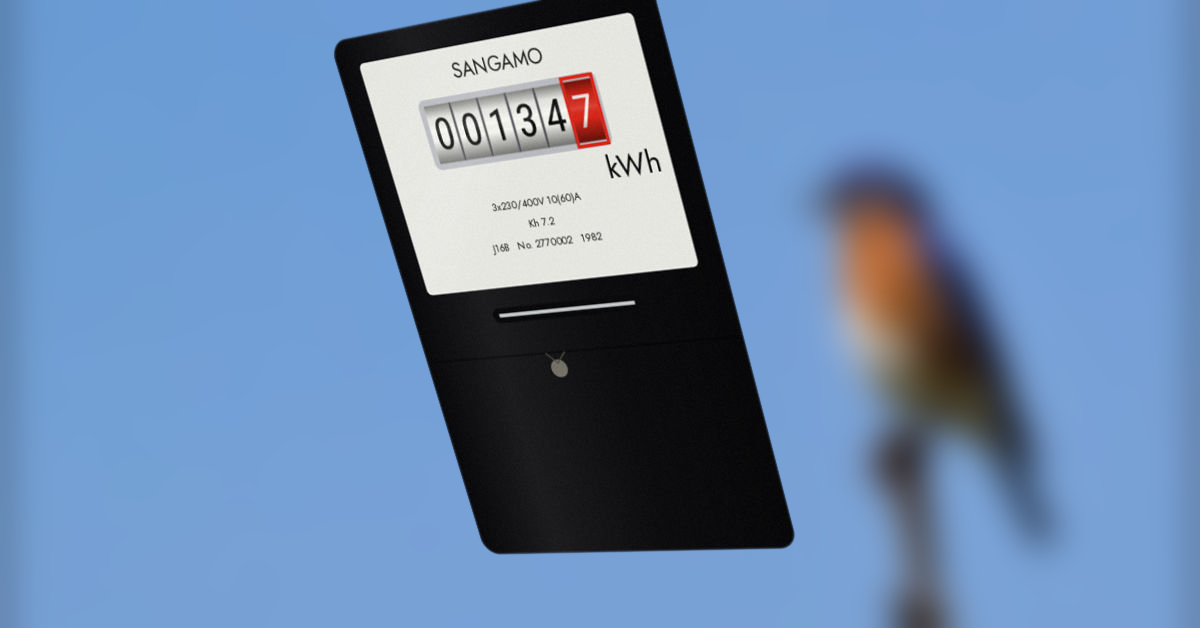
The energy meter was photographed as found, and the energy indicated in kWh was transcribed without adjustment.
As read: 134.7 kWh
